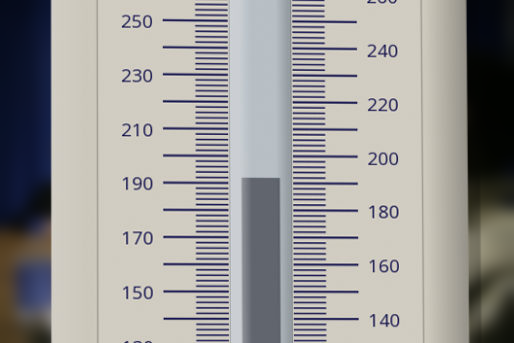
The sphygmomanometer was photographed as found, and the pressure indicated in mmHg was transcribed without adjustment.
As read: 192 mmHg
